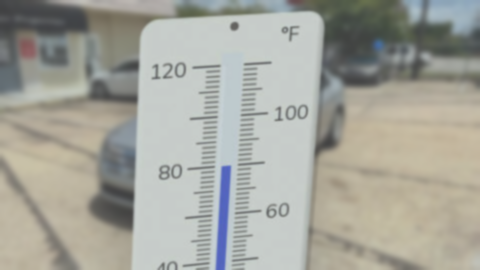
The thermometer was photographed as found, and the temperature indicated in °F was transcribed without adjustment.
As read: 80 °F
